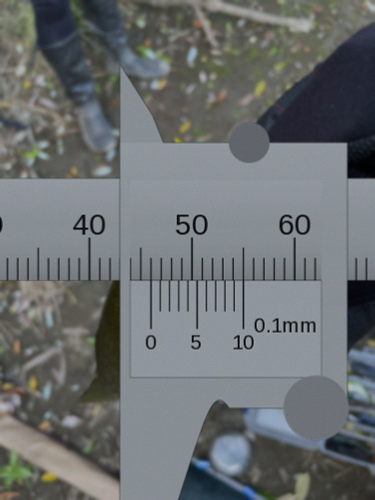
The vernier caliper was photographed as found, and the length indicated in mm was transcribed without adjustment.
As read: 46.0 mm
